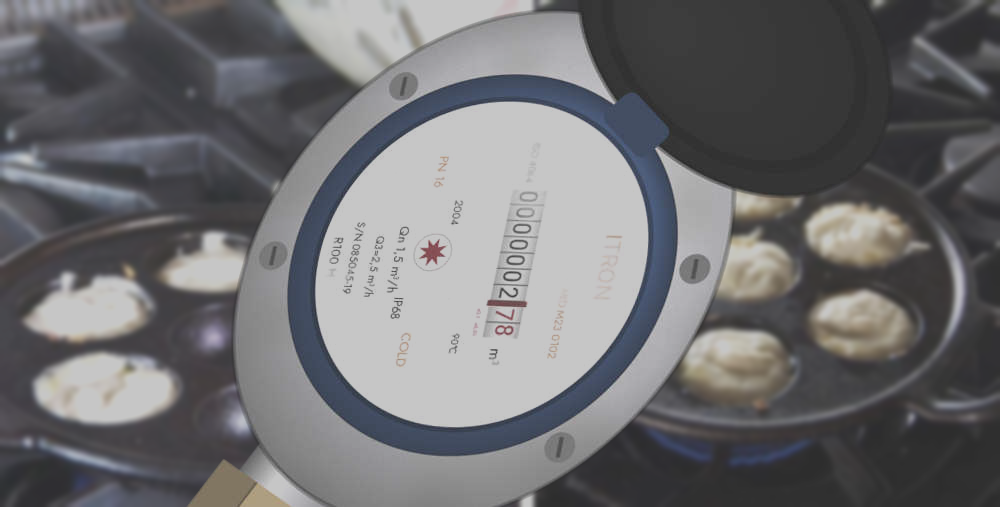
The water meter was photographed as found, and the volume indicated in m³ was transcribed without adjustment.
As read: 2.78 m³
